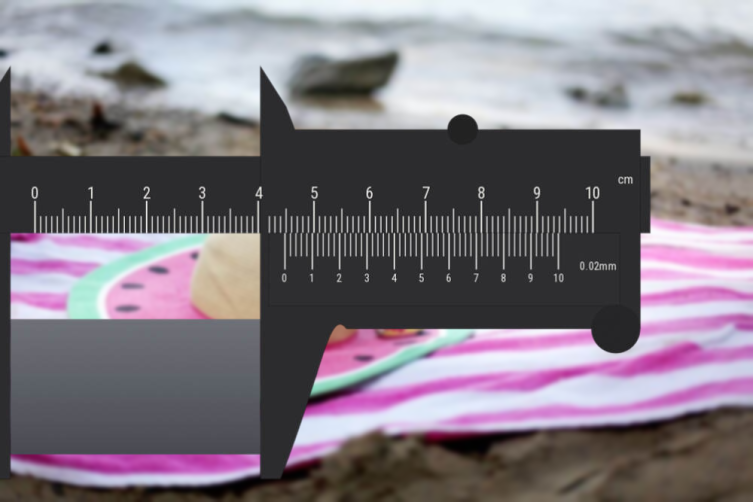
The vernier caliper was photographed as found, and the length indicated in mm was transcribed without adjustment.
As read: 44.8 mm
